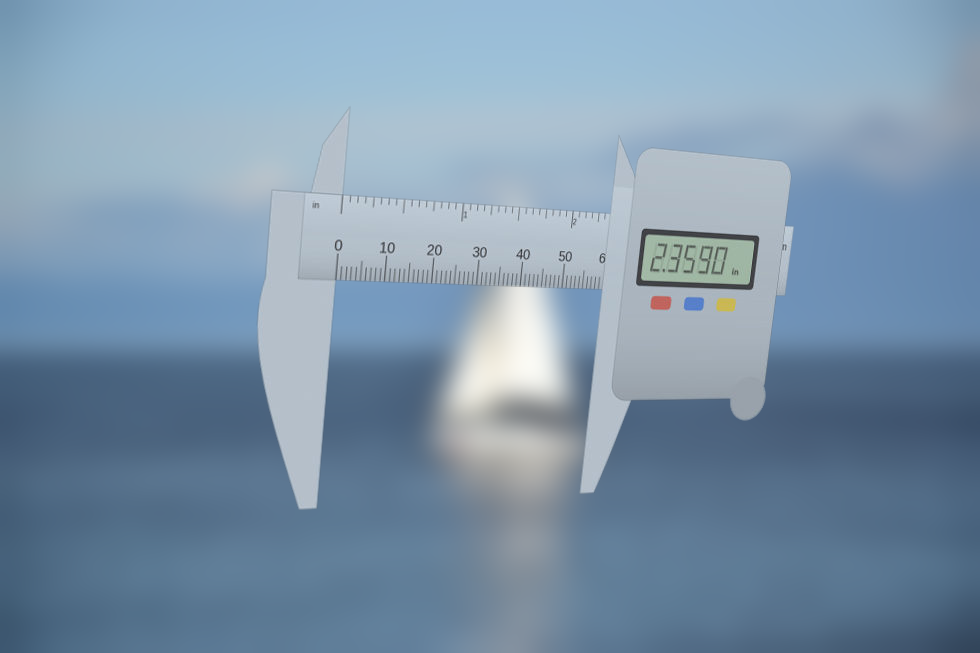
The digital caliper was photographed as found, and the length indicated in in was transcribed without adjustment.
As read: 2.3590 in
